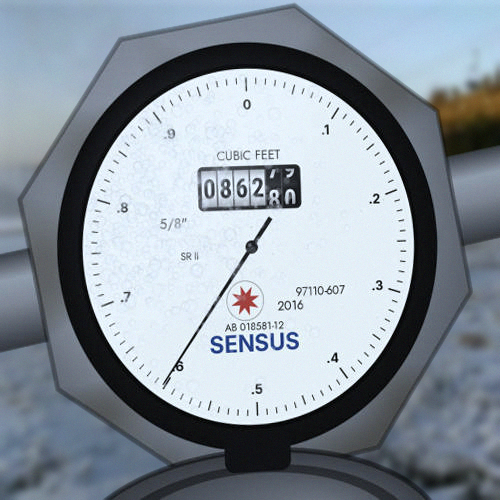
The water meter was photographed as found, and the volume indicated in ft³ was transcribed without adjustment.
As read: 86279.60 ft³
